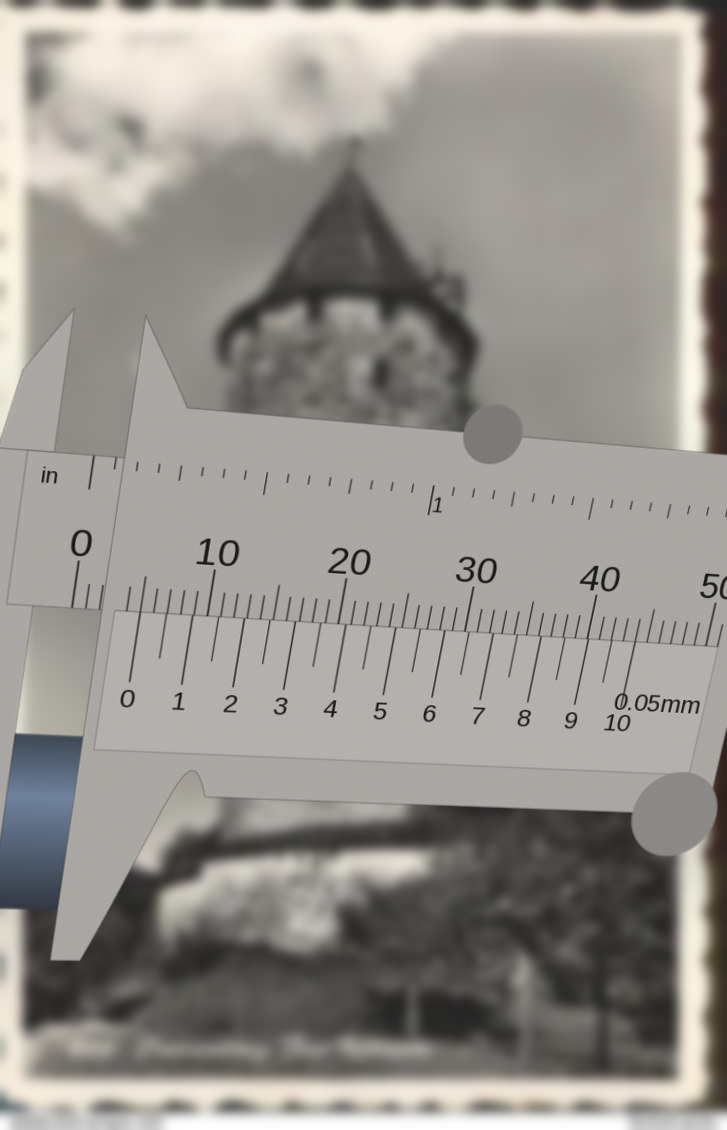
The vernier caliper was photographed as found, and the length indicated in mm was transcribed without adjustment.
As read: 5.0 mm
